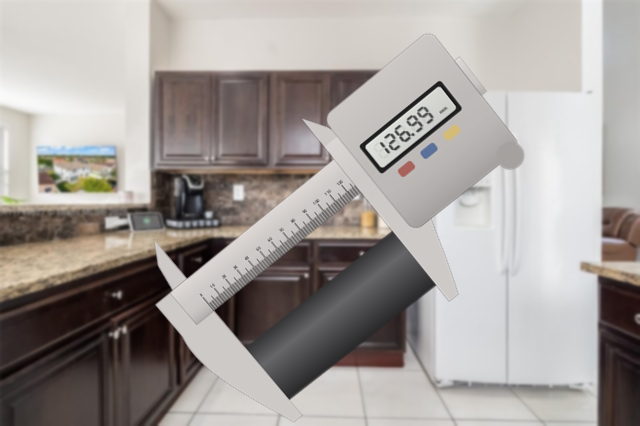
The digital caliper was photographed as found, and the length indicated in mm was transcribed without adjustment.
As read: 126.99 mm
